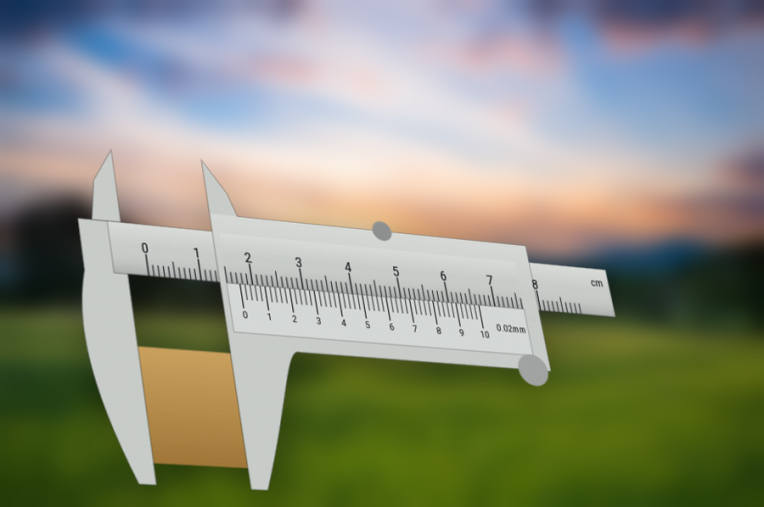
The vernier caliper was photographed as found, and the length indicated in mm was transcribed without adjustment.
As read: 17.5 mm
